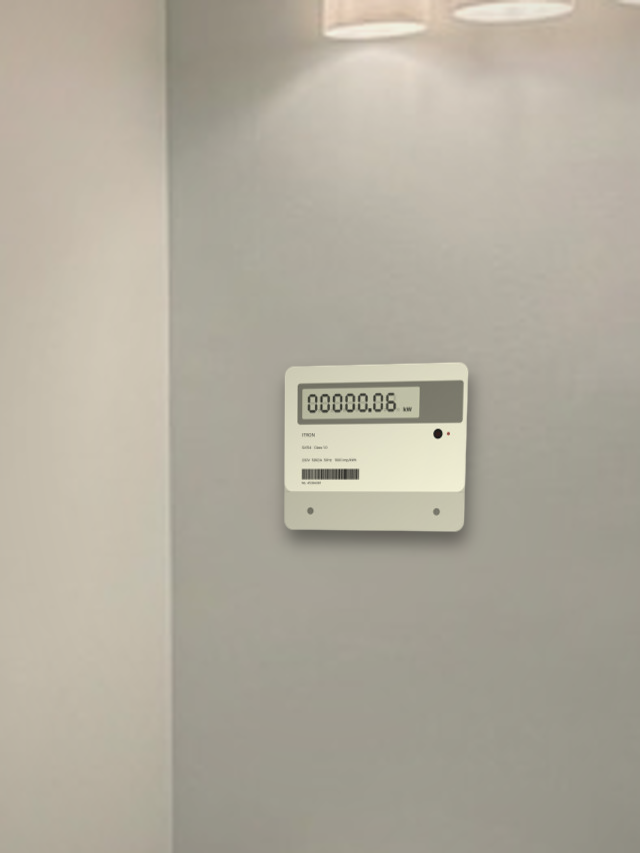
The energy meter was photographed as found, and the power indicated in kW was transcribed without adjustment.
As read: 0.06 kW
